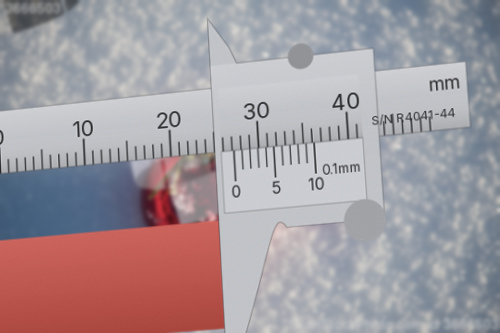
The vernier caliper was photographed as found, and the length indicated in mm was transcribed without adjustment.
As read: 27.2 mm
